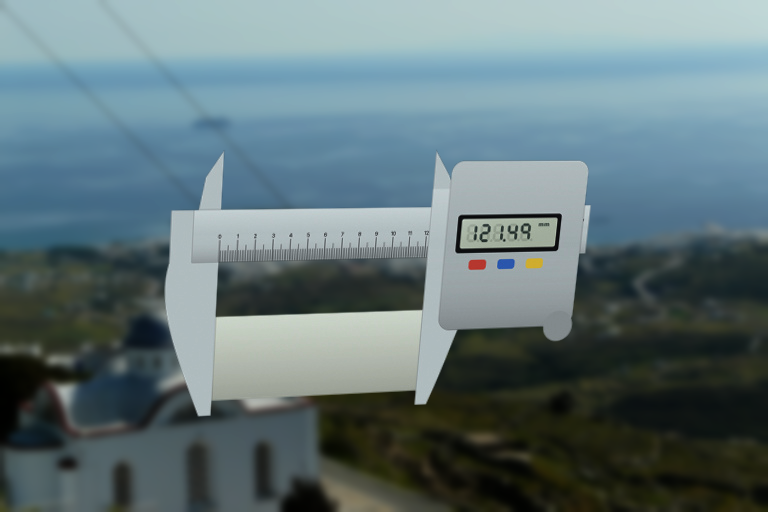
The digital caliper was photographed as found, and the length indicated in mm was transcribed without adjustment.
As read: 121.49 mm
